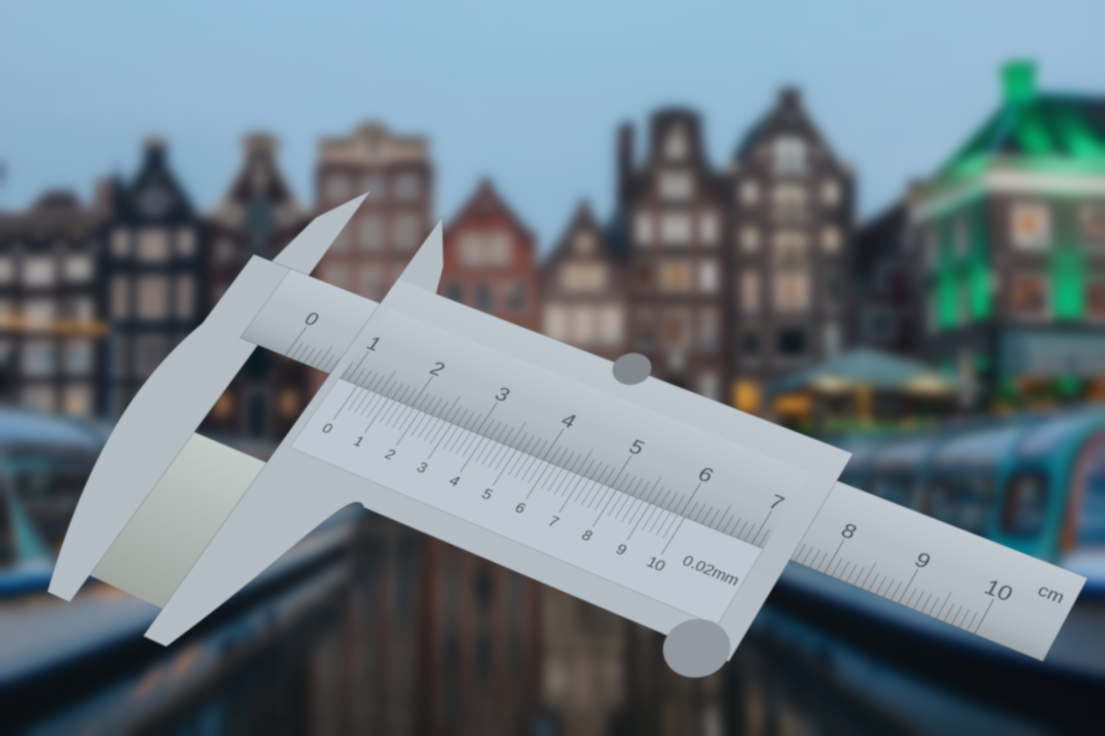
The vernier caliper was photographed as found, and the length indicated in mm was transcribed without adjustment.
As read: 11.6 mm
